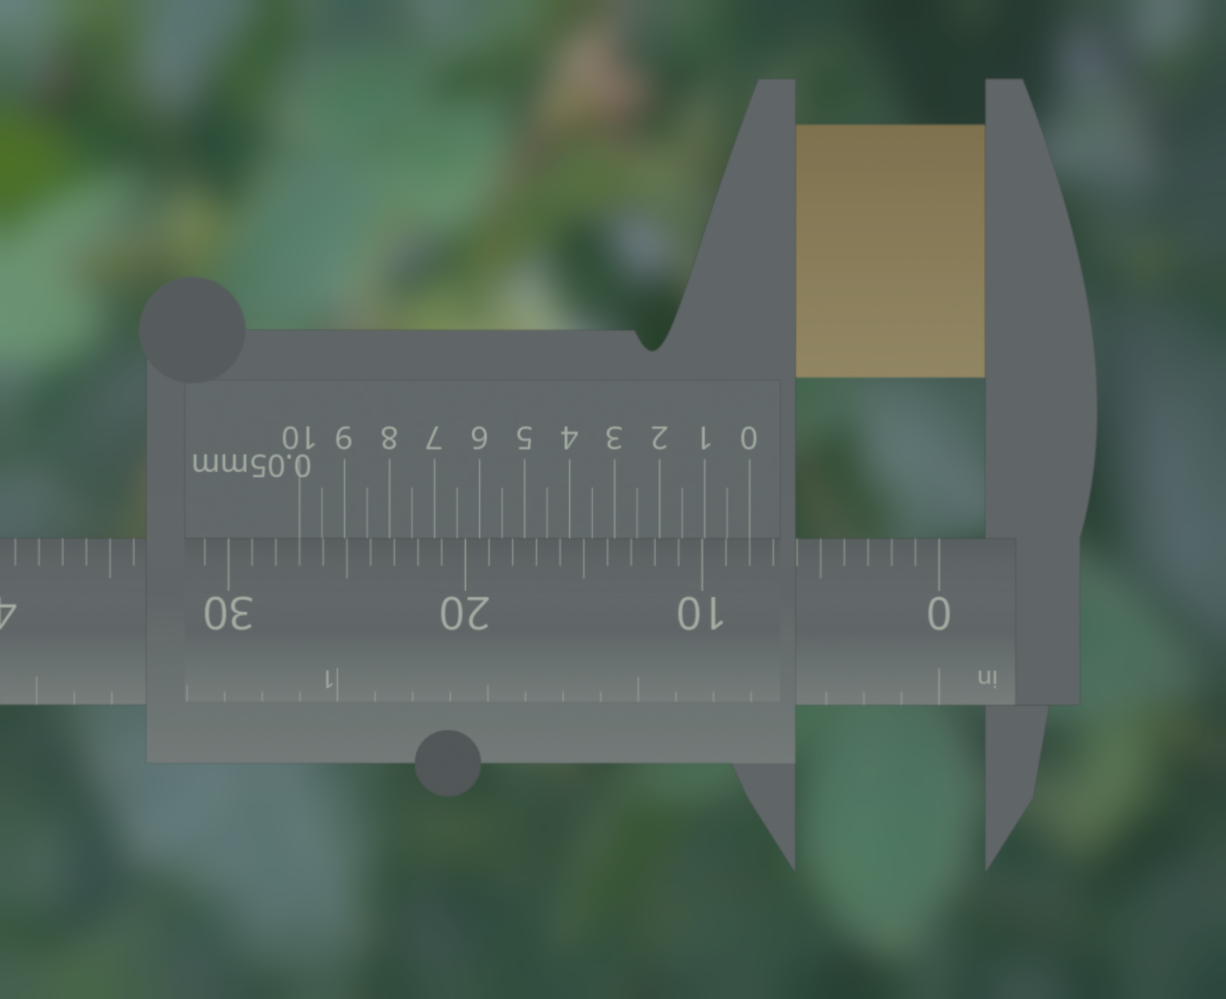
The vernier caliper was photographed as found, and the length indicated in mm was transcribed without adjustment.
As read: 8.0 mm
